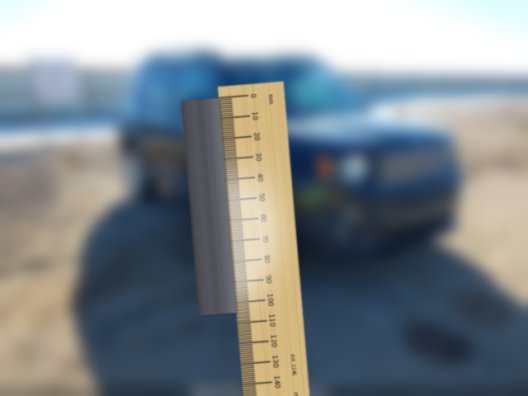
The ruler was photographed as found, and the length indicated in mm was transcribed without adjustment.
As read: 105 mm
